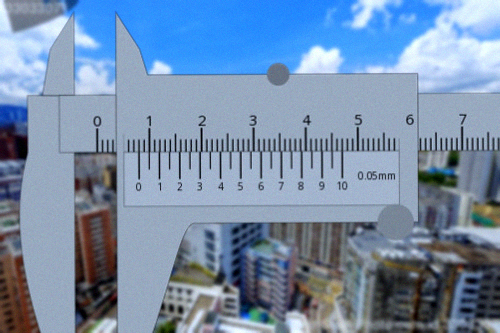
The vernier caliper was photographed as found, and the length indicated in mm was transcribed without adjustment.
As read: 8.0 mm
